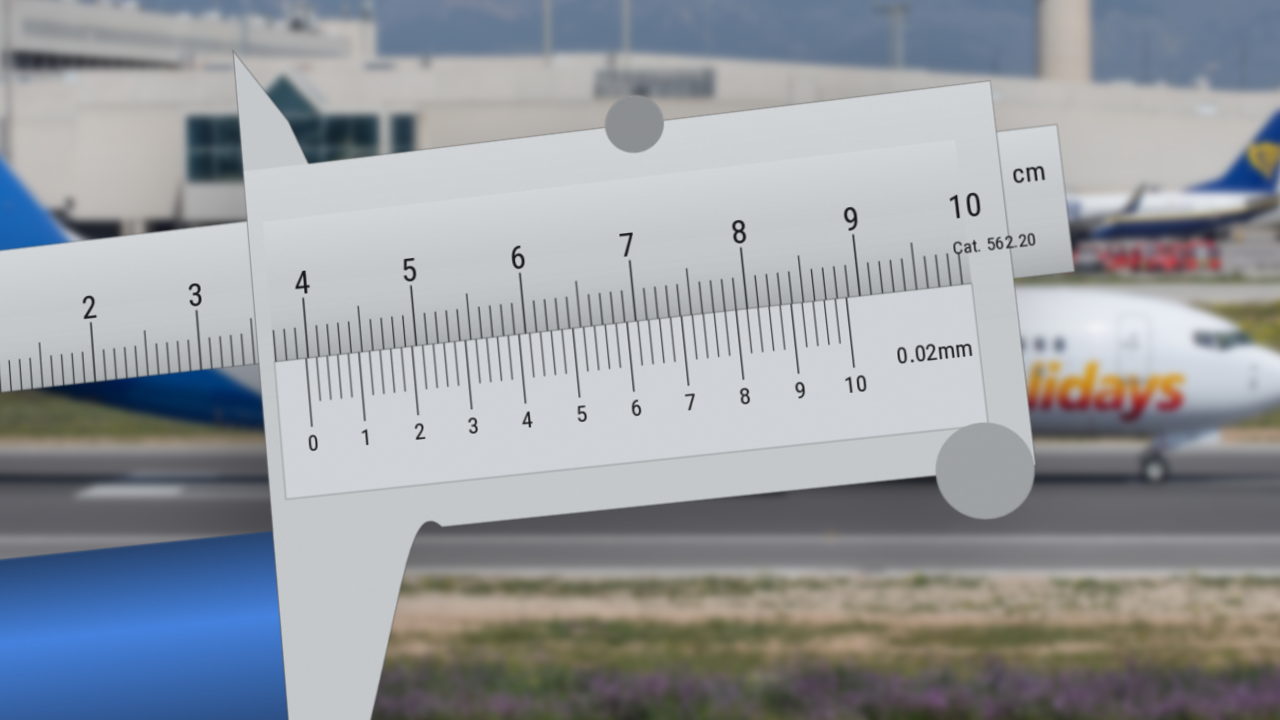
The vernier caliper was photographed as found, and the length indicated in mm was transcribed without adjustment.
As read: 39.8 mm
